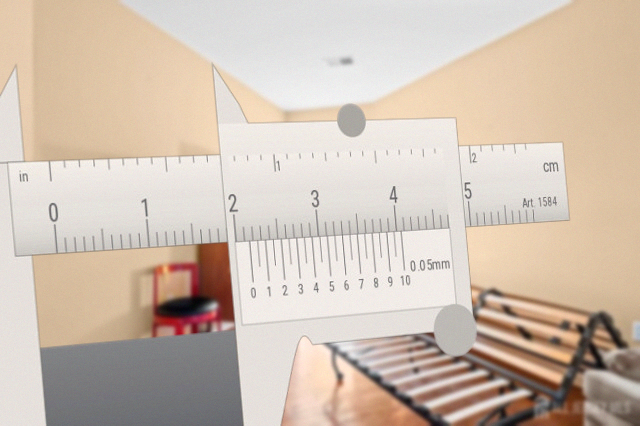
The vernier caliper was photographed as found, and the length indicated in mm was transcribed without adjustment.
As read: 21.6 mm
